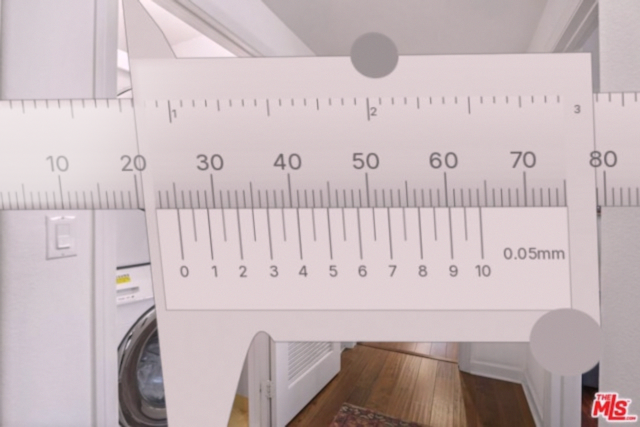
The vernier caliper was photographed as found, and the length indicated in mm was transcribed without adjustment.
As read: 25.2 mm
